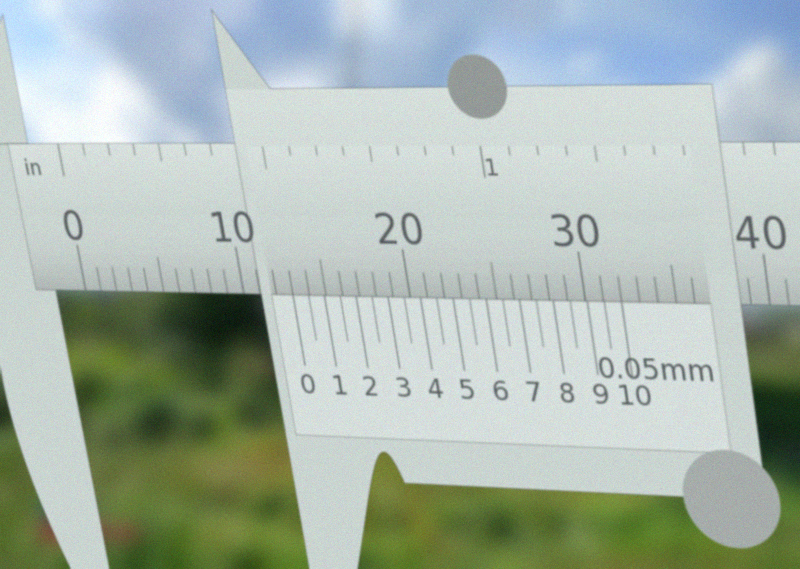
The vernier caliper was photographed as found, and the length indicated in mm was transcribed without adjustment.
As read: 13.0 mm
